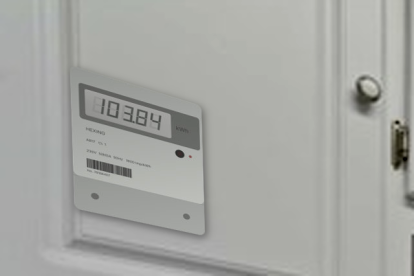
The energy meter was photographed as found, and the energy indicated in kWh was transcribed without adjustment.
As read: 103.84 kWh
